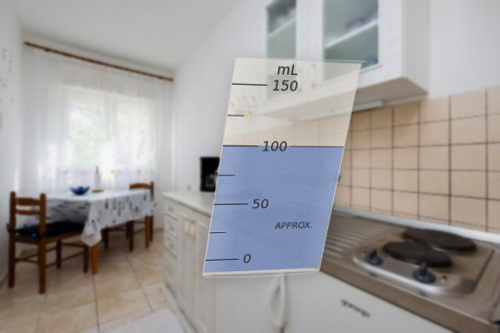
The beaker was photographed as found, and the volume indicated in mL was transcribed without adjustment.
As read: 100 mL
